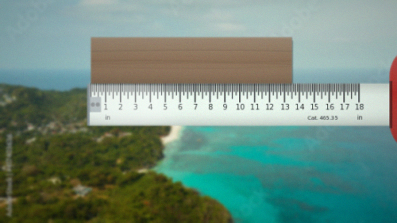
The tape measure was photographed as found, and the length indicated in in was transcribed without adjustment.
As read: 13.5 in
